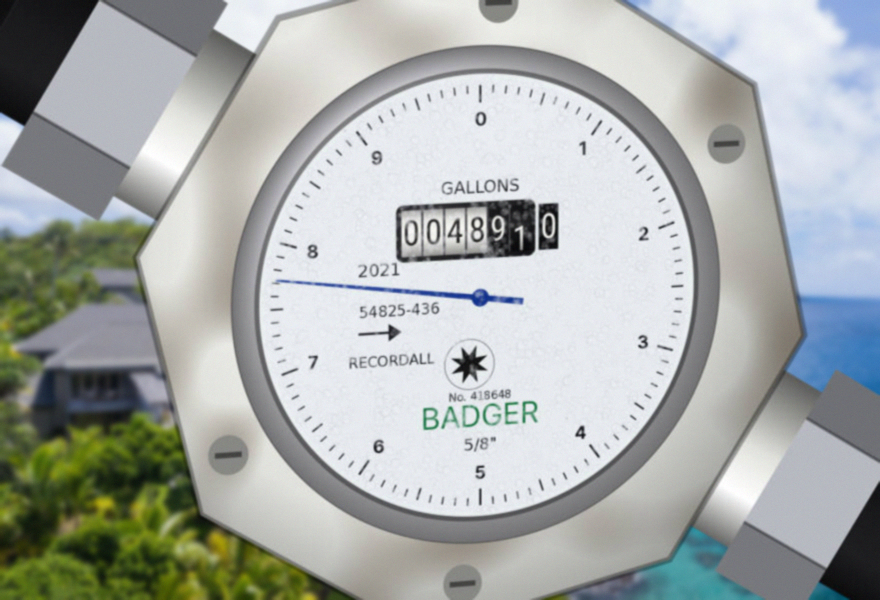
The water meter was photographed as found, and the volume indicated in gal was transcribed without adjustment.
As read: 48907.7 gal
